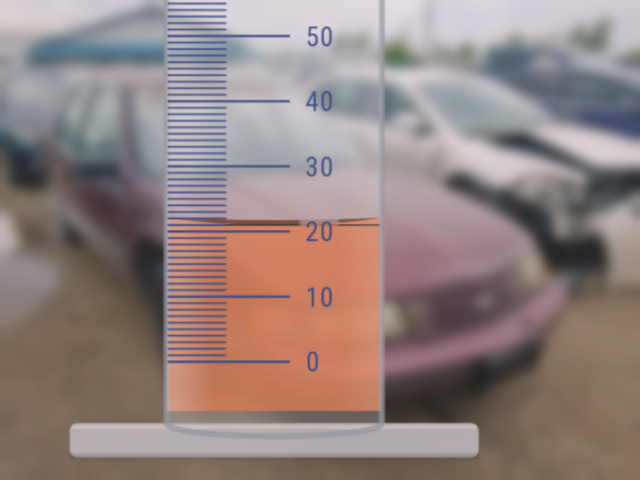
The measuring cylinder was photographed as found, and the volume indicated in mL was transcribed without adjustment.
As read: 21 mL
